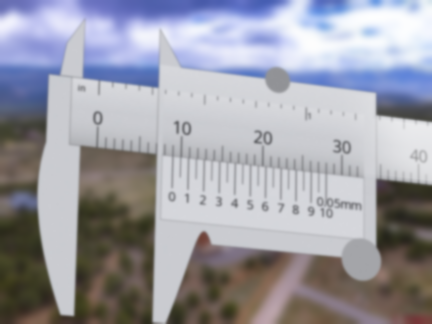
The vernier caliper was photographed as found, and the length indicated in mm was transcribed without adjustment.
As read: 9.0 mm
